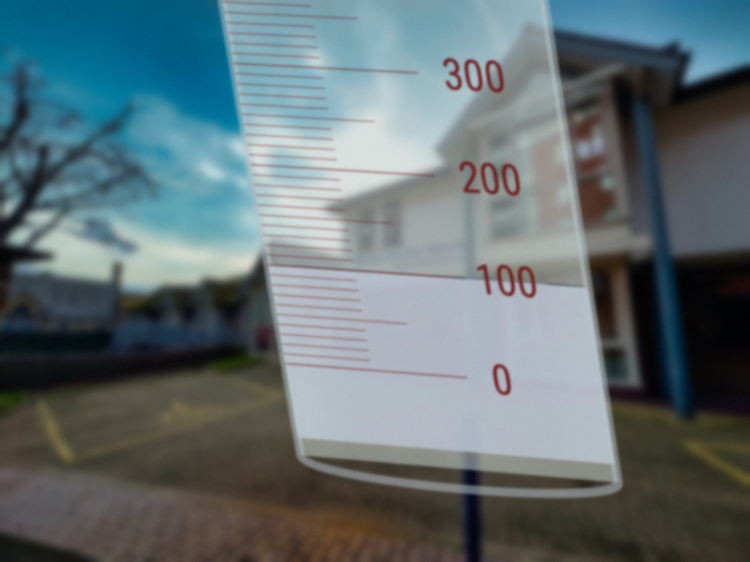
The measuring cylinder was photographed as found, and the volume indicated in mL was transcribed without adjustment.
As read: 100 mL
